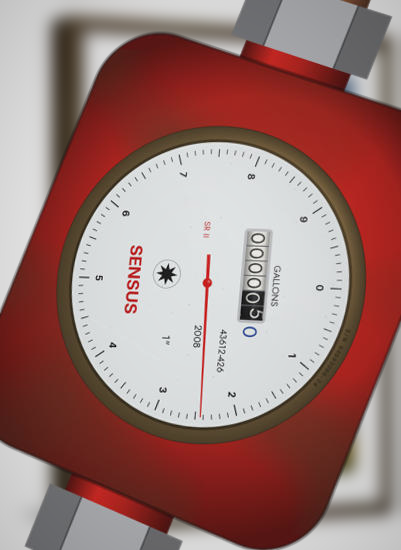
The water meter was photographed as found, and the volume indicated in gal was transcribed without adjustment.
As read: 52.4 gal
